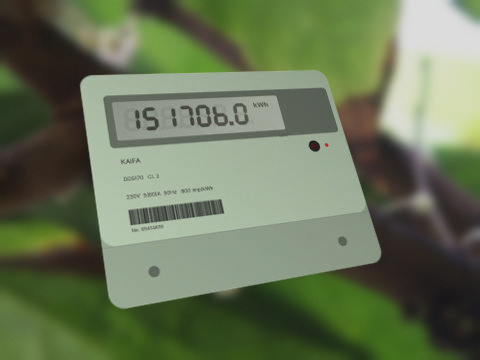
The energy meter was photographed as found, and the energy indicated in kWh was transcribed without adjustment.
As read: 151706.0 kWh
